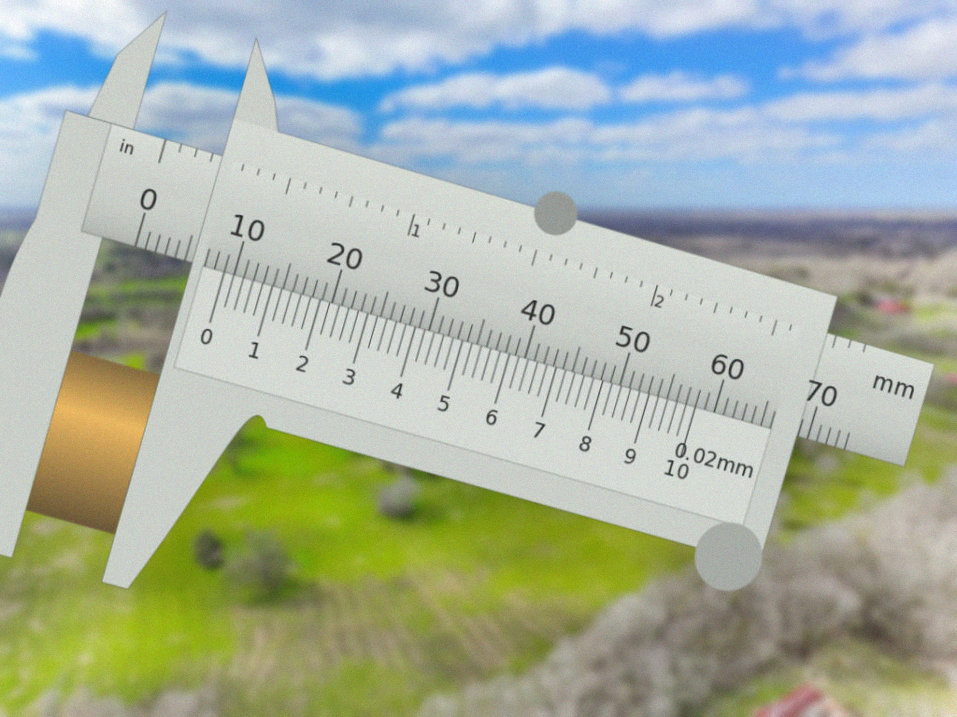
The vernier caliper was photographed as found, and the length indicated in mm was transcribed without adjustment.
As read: 9.0 mm
